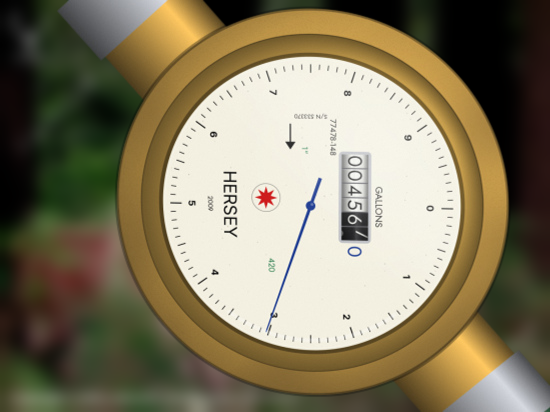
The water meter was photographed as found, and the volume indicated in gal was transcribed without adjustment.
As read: 45673.0 gal
